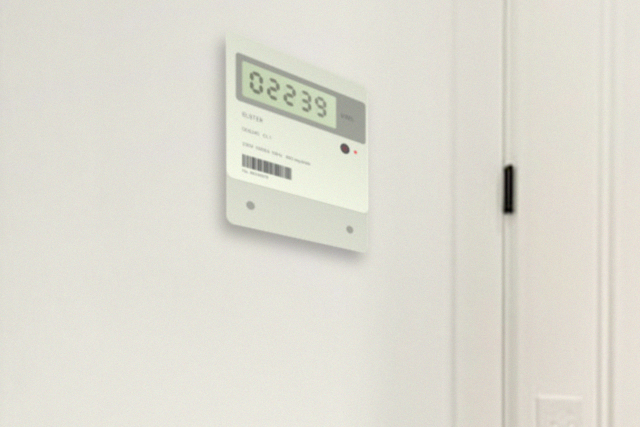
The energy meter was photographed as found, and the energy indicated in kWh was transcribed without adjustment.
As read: 2239 kWh
